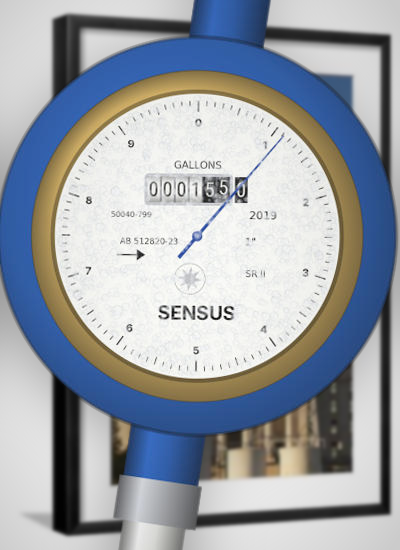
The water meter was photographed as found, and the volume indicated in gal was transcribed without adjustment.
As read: 1551.1 gal
